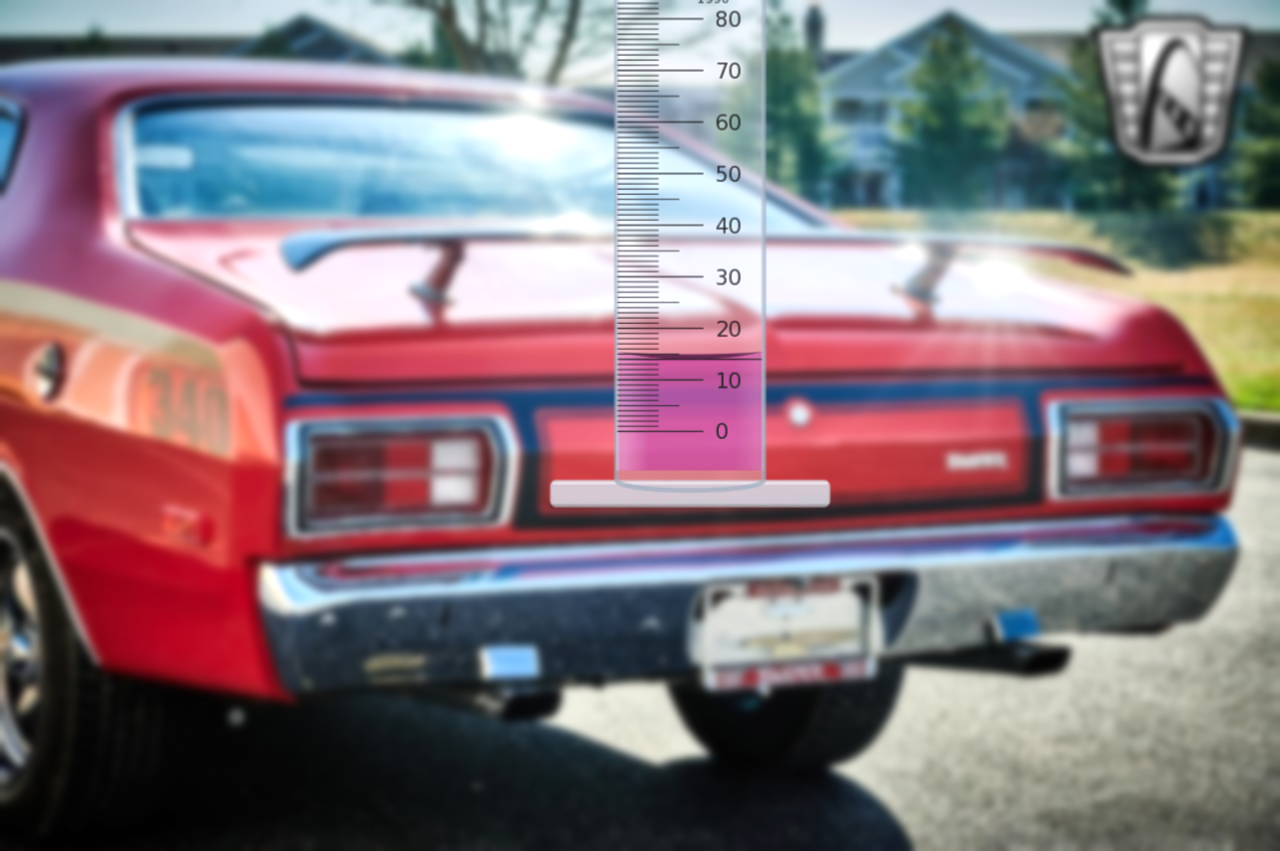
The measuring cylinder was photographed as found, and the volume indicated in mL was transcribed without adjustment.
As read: 14 mL
